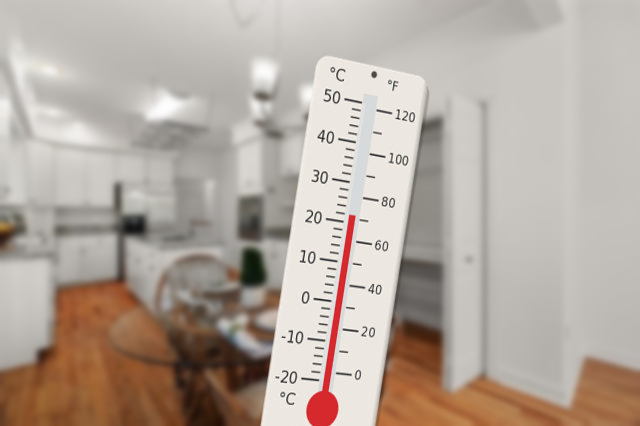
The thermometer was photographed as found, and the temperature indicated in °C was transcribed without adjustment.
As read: 22 °C
